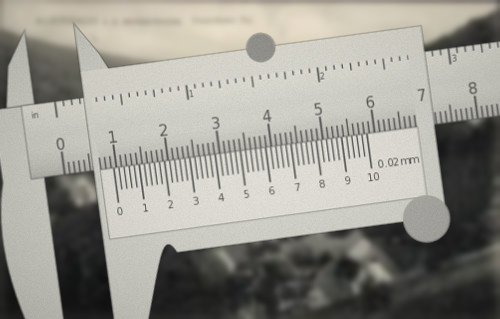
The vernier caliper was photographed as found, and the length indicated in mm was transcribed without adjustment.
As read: 9.5 mm
